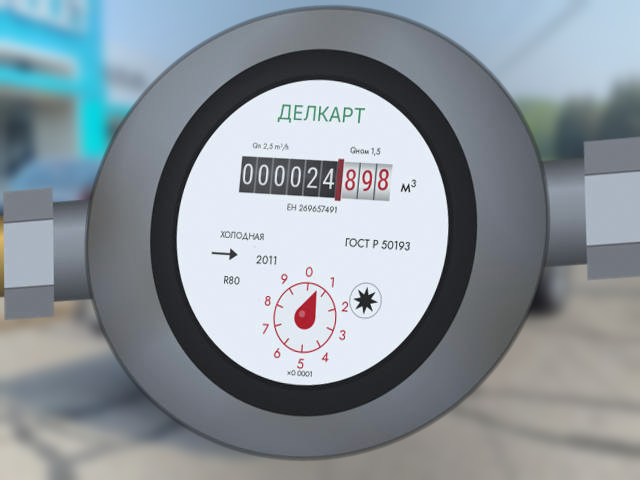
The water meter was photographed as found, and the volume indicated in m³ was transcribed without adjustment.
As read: 24.8980 m³
